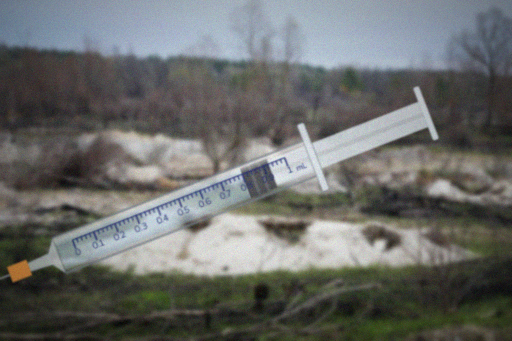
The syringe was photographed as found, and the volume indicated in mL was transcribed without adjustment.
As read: 0.8 mL
